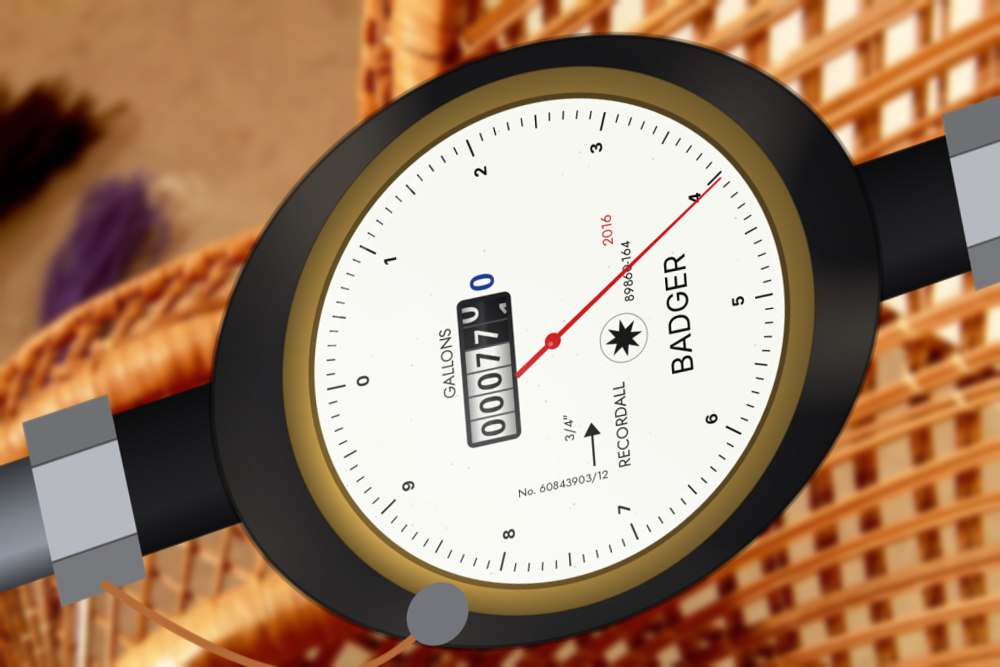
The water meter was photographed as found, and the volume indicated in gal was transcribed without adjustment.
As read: 7704.0 gal
